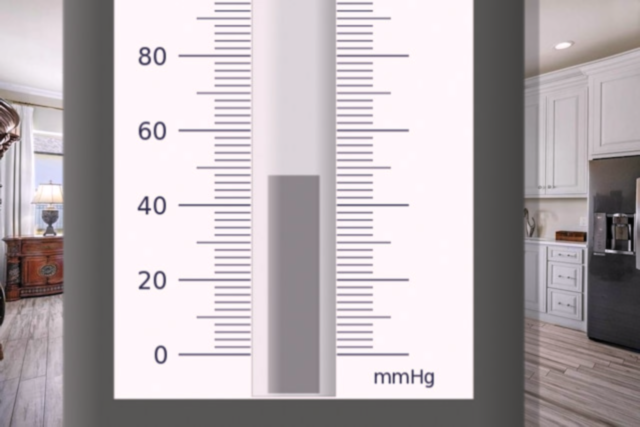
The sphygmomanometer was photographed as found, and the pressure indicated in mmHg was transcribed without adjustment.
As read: 48 mmHg
